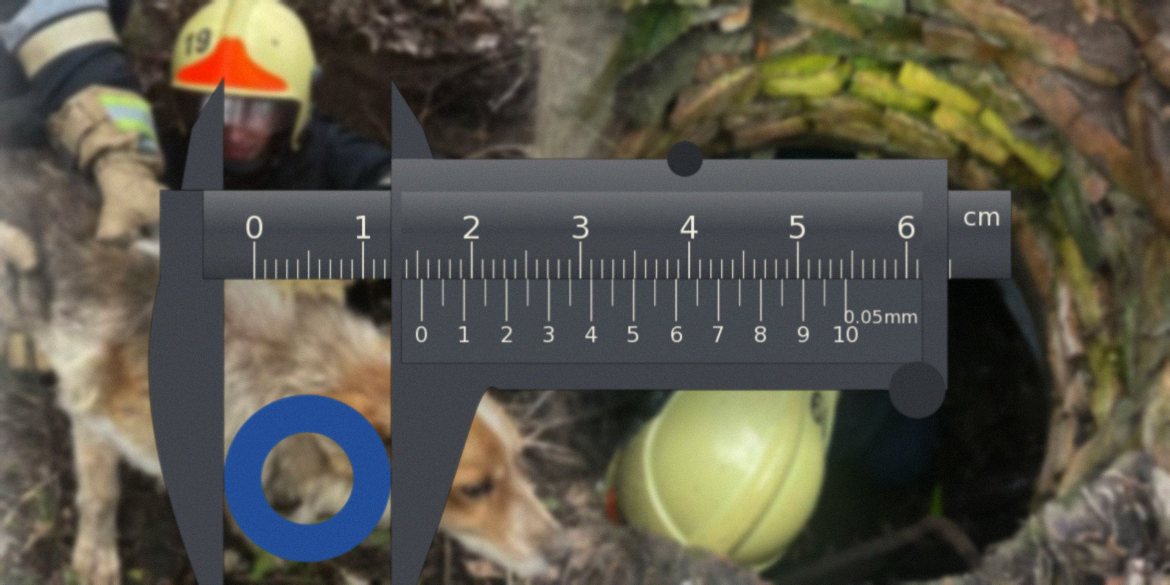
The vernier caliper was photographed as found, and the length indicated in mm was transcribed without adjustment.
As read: 15.4 mm
